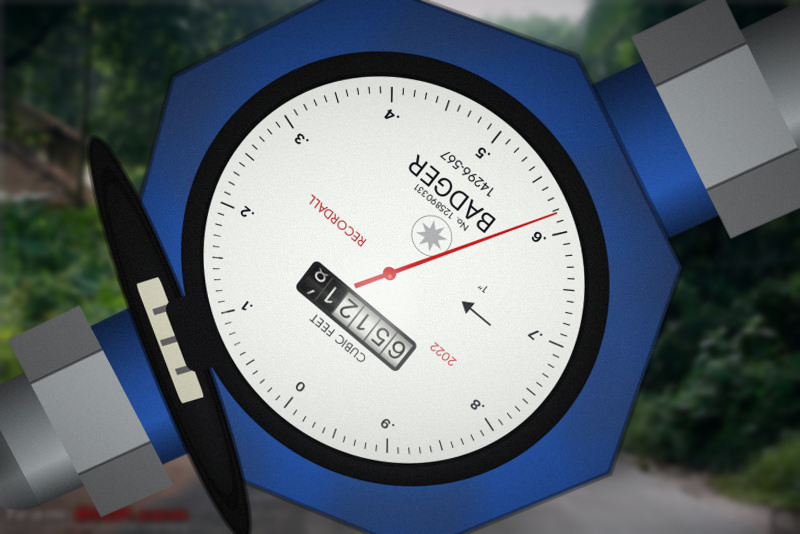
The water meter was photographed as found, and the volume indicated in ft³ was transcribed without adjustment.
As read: 651217.58 ft³
